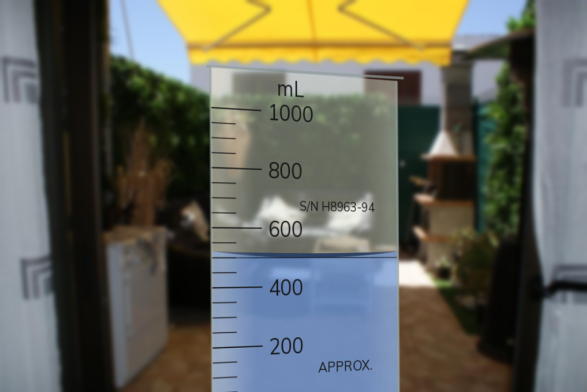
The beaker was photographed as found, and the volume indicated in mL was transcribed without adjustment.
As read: 500 mL
